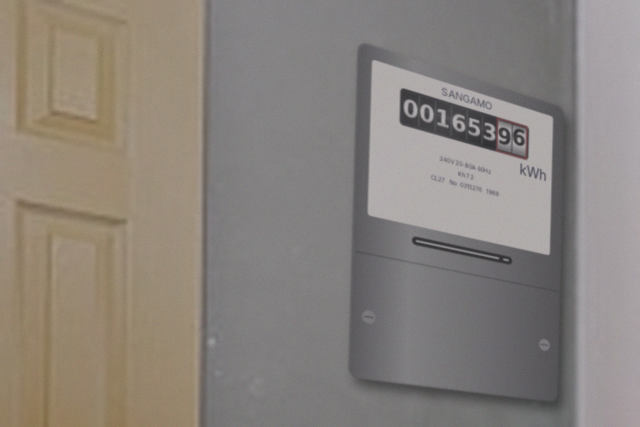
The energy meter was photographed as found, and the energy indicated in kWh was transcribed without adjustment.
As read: 1653.96 kWh
